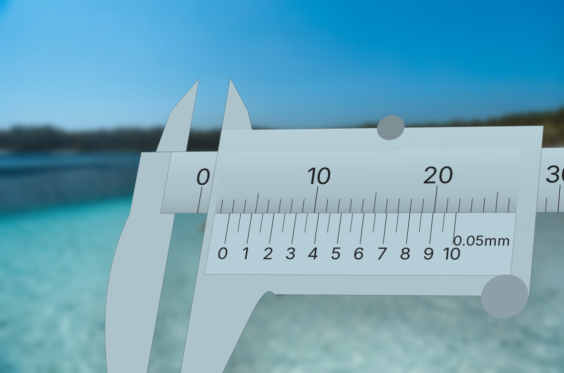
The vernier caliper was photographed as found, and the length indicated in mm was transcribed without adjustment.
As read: 2.8 mm
